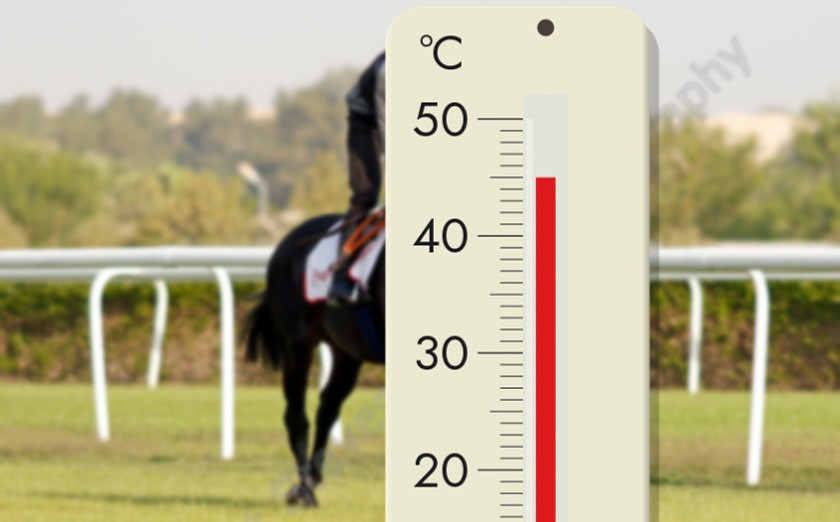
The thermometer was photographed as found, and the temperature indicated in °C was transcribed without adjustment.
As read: 45 °C
